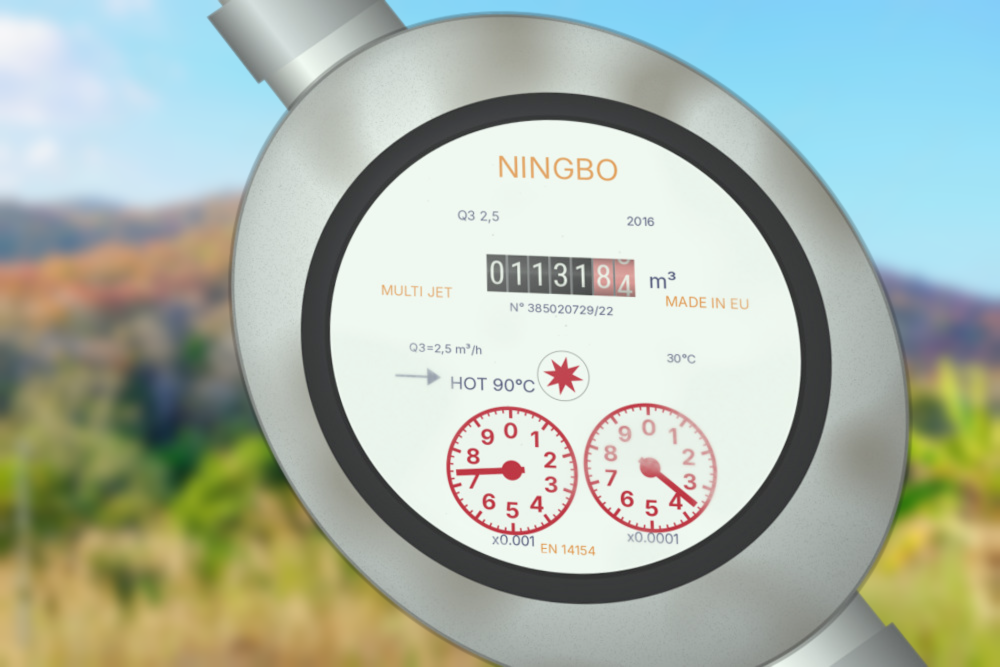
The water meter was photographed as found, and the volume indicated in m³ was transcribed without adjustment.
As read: 1131.8373 m³
